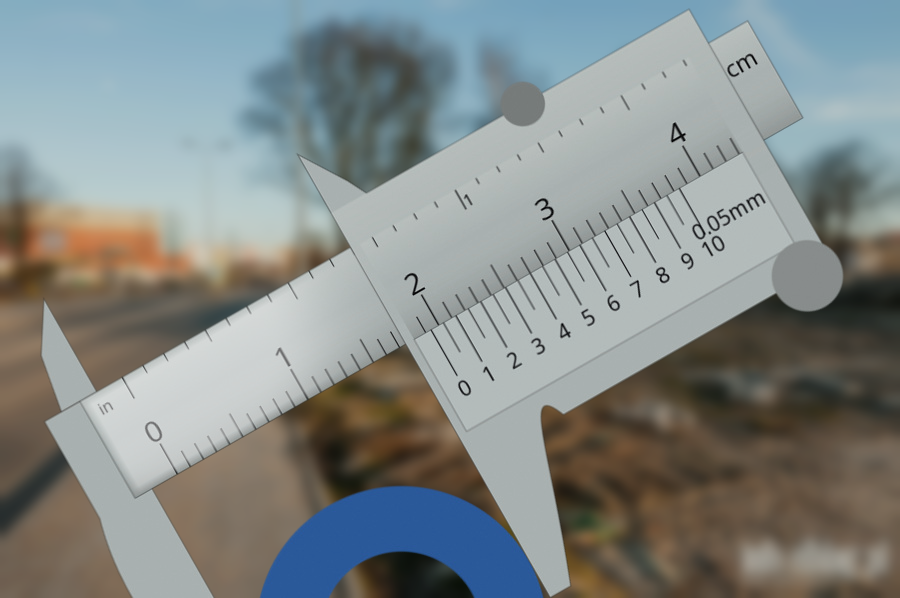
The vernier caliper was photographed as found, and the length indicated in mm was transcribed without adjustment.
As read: 19.4 mm
